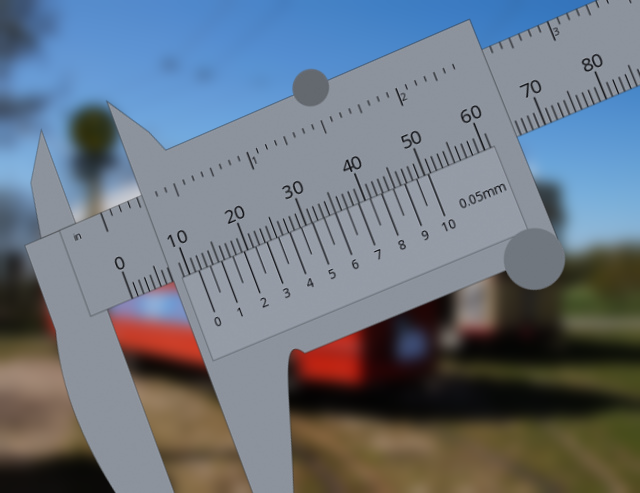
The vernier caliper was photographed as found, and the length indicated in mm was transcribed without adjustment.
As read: 11.6 mm
